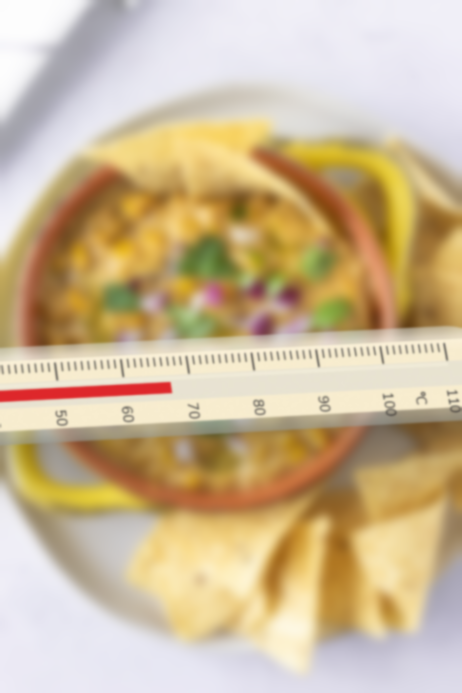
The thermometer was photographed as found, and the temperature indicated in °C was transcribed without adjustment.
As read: 67 °C
